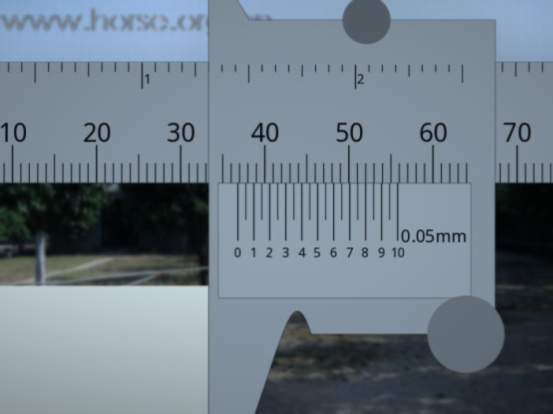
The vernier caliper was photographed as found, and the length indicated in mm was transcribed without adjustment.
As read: 36.8 mm
